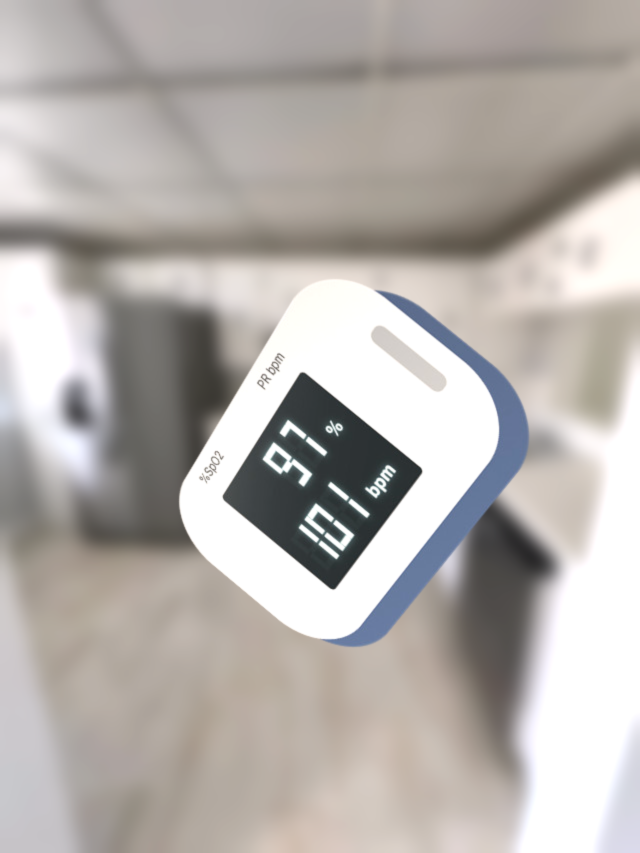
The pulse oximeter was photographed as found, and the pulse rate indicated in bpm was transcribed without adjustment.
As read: 101 bpm
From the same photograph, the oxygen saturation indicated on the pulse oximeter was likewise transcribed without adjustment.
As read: 97 %
